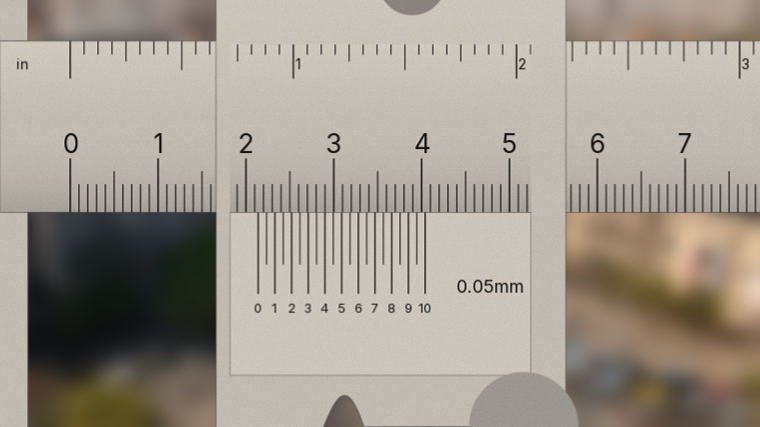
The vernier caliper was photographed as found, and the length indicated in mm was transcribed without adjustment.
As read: 21.4 mm
